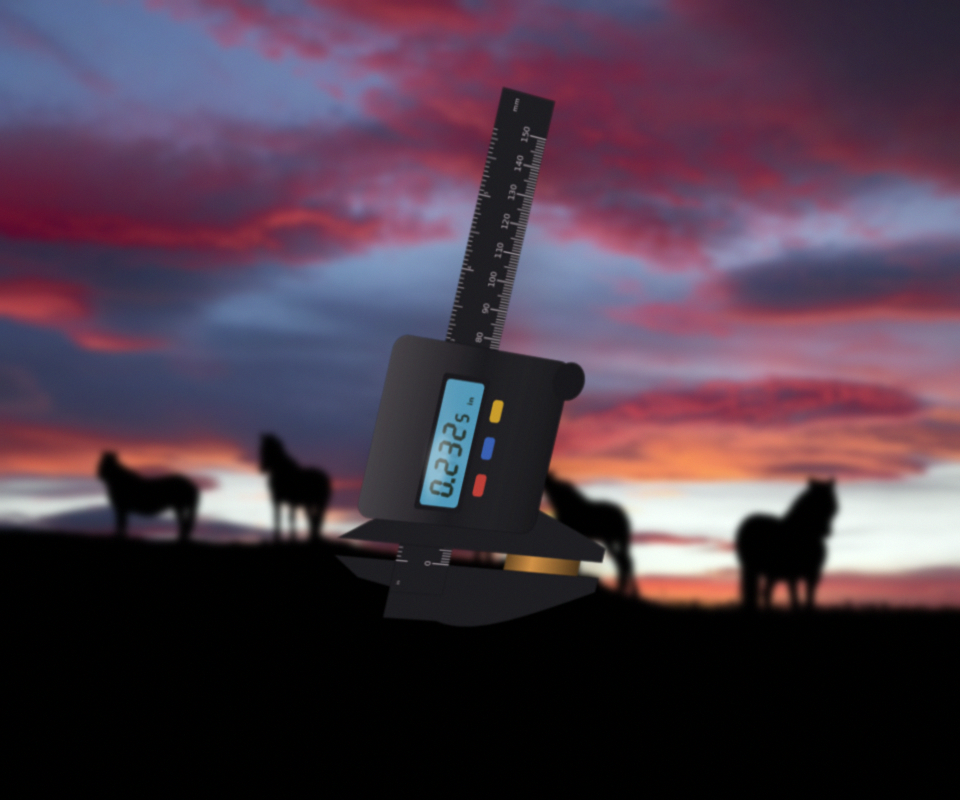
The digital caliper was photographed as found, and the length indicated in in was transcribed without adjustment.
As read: 0.2325 in
